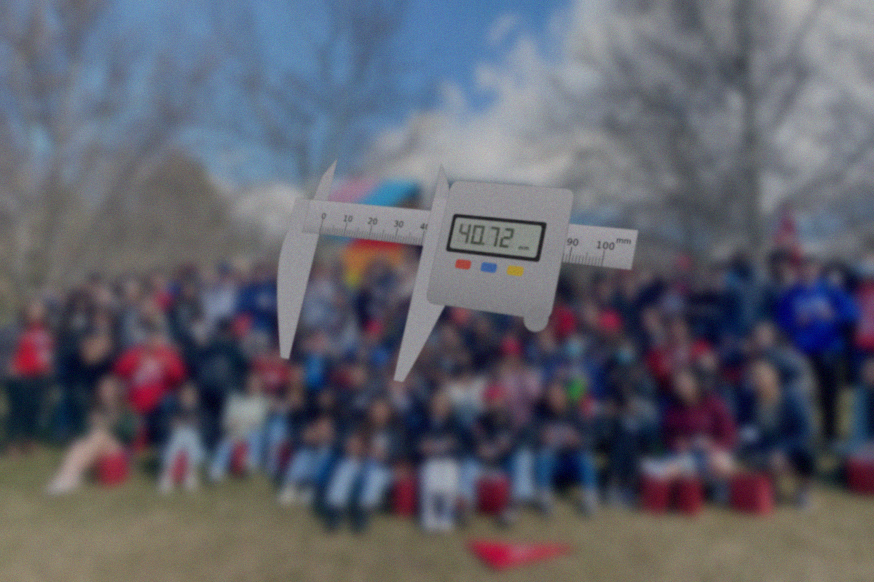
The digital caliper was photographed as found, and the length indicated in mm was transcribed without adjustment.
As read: 40.72 mm
